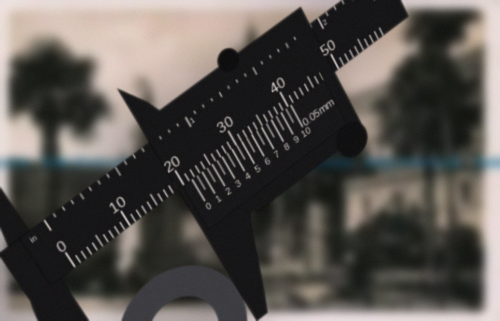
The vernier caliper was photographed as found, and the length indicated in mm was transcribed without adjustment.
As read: 21.5 mm
